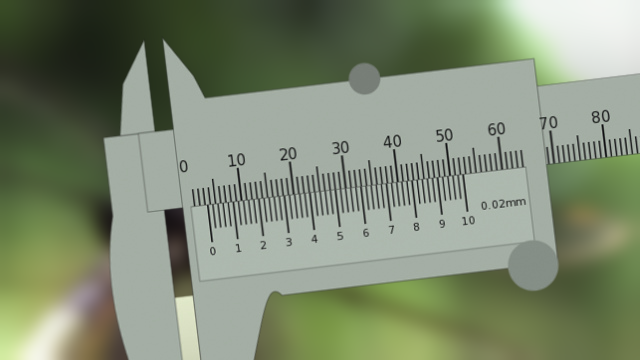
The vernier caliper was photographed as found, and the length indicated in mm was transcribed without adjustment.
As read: 3.5 mm
